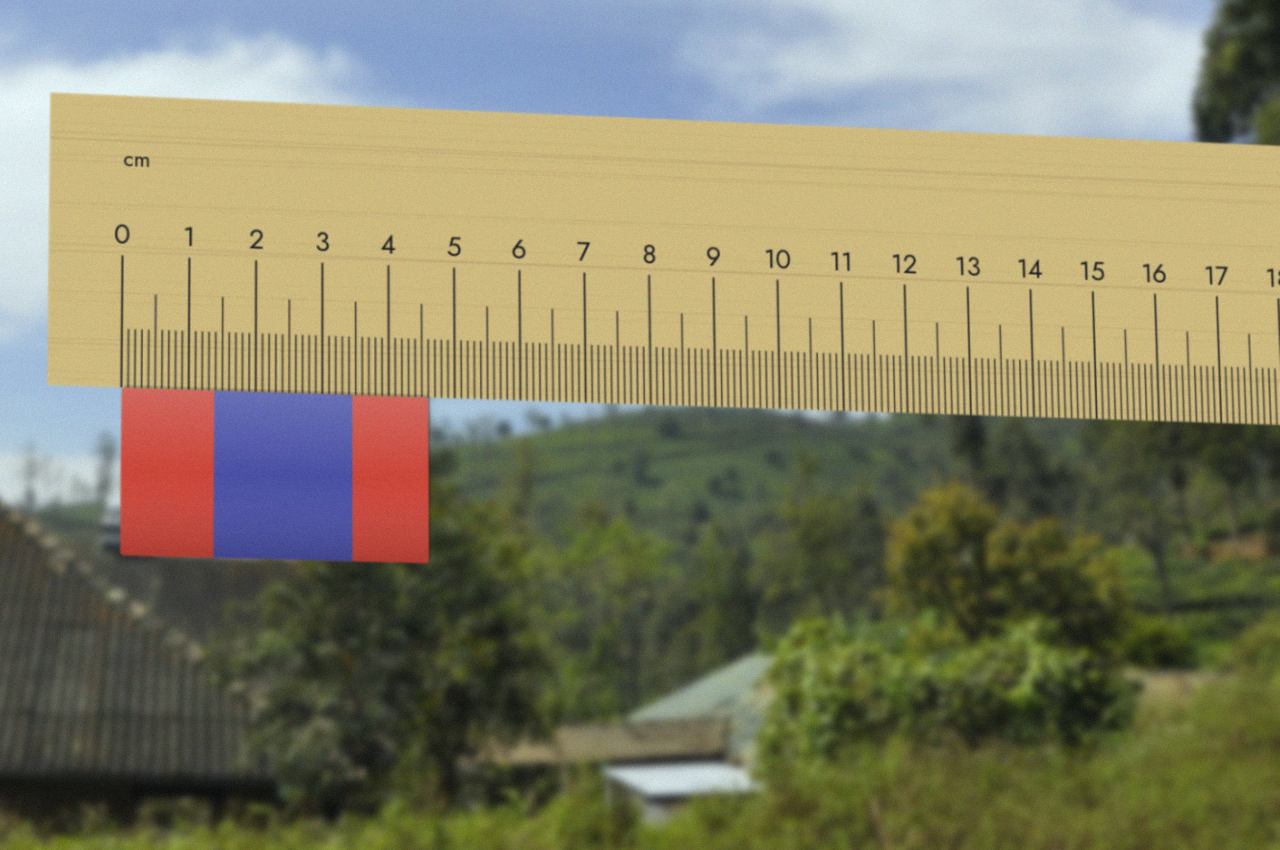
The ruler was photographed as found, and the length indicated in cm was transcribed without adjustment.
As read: 4.6 cm
